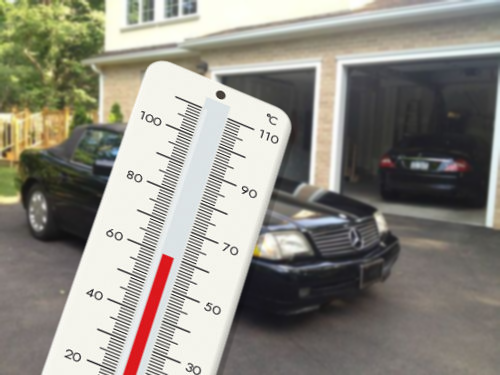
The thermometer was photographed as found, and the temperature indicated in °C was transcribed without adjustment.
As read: 60 °C
